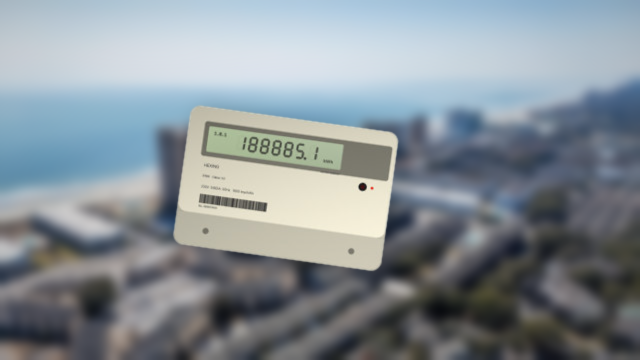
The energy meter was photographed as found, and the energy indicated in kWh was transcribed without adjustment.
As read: 188885.1 kWh
